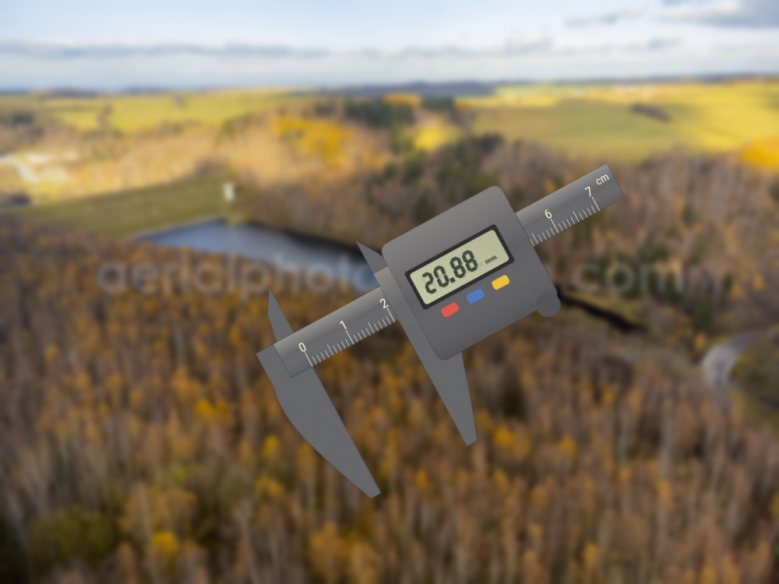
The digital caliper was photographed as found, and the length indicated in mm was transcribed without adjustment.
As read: 20.88 mm
